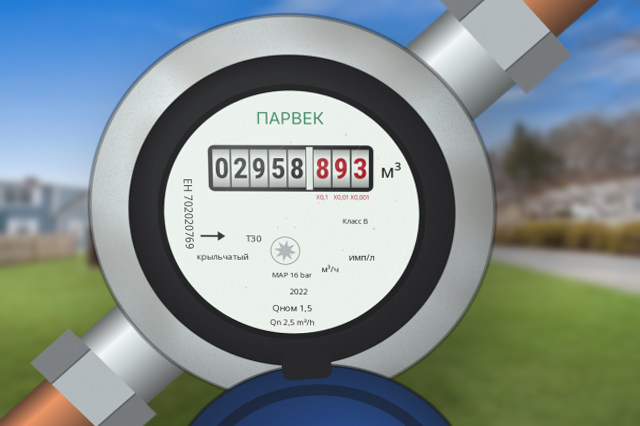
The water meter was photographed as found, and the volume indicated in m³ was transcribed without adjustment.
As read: 2958.893 m³
